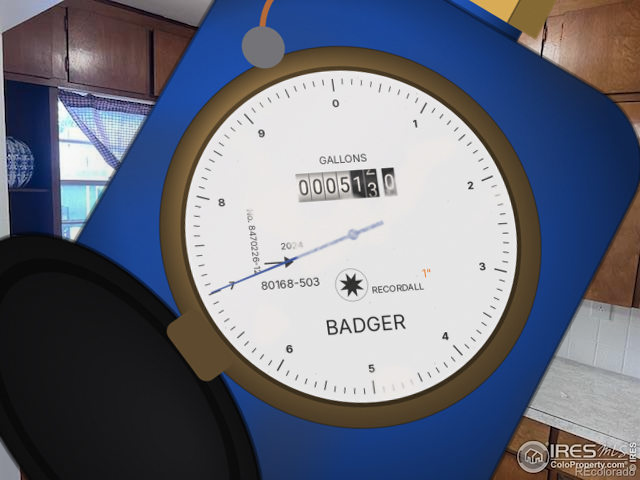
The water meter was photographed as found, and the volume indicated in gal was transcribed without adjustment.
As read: 5127.0 gal
